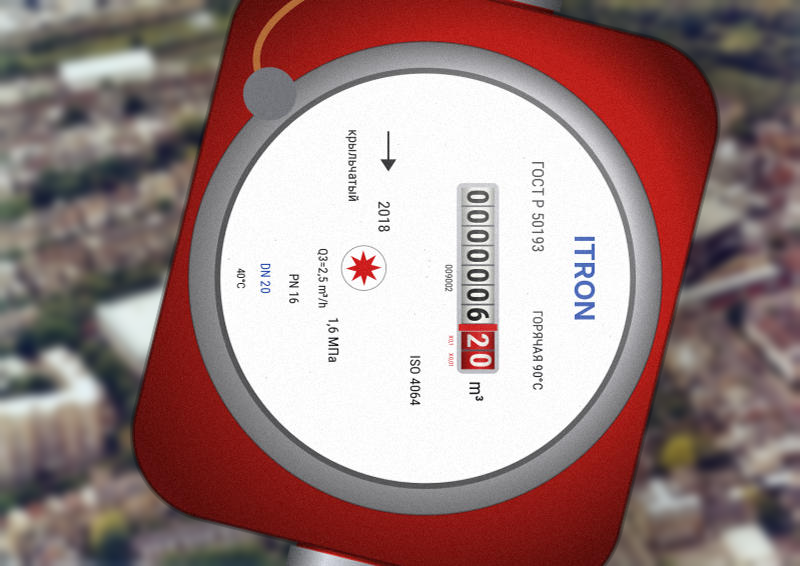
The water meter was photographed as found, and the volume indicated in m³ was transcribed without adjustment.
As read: 6.20 m³
